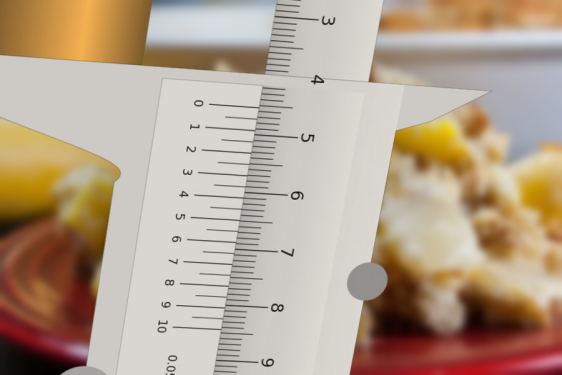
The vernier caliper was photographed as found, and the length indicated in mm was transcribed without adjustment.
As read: 45.4 mm
